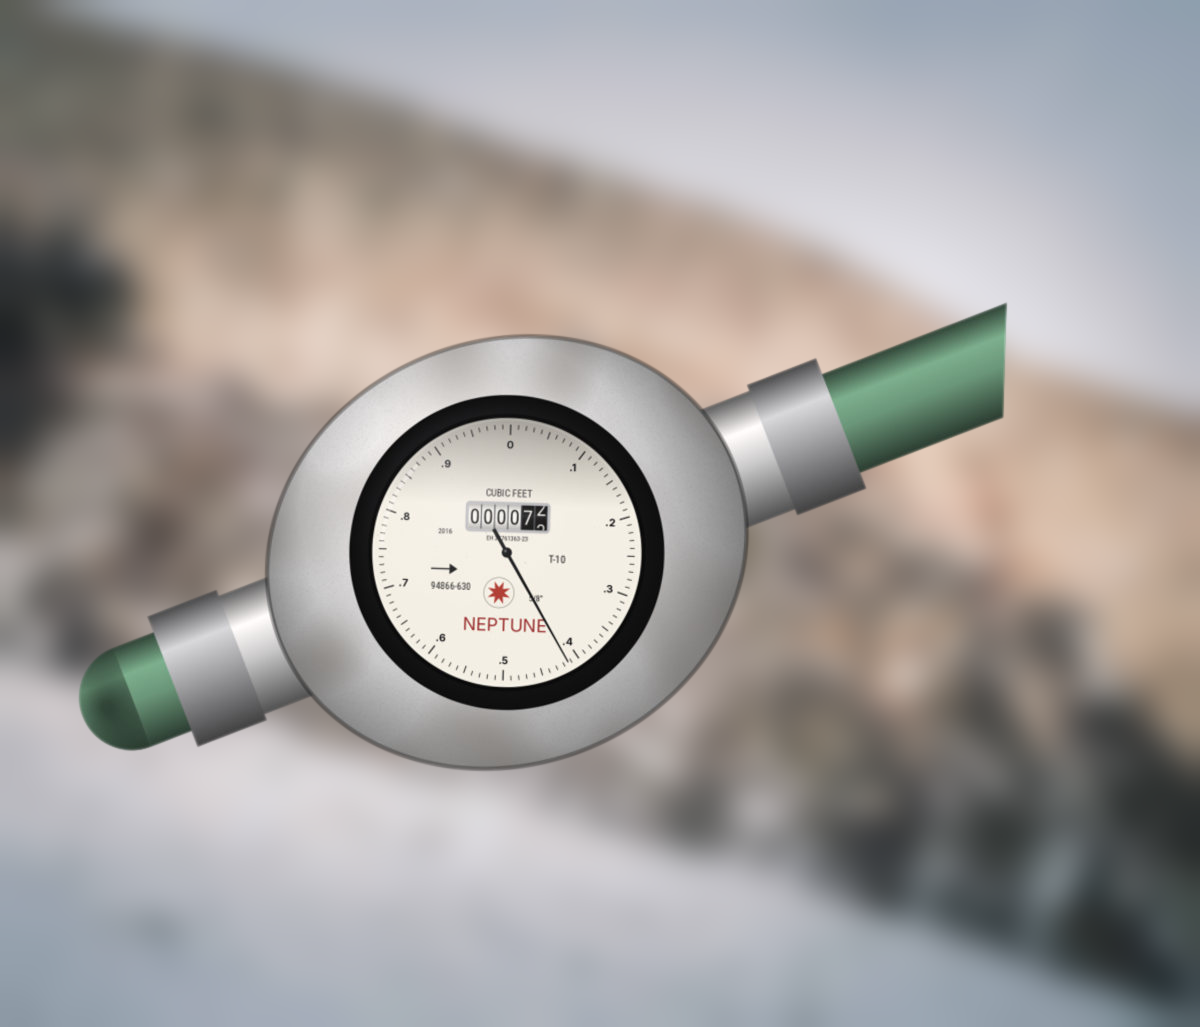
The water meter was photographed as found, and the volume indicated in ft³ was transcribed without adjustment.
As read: 72.41 ft³
